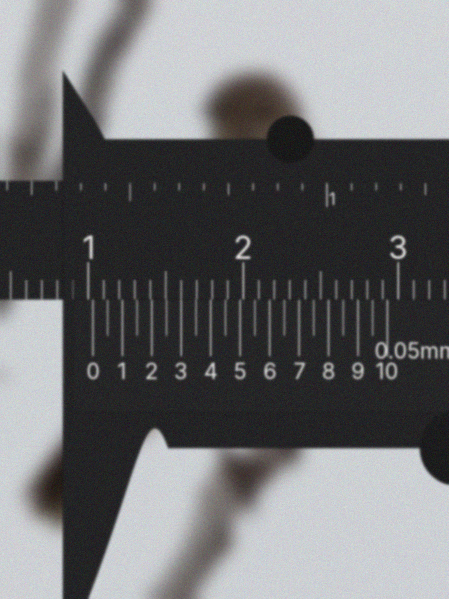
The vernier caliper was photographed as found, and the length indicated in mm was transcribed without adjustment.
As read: 10.3 mm
